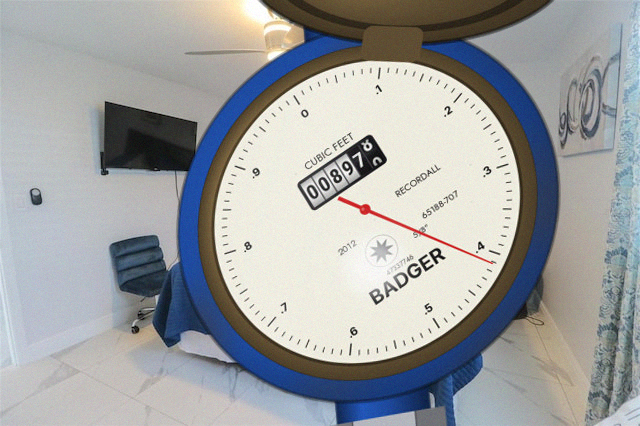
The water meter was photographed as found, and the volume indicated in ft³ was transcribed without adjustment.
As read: 8978.41 ft³
